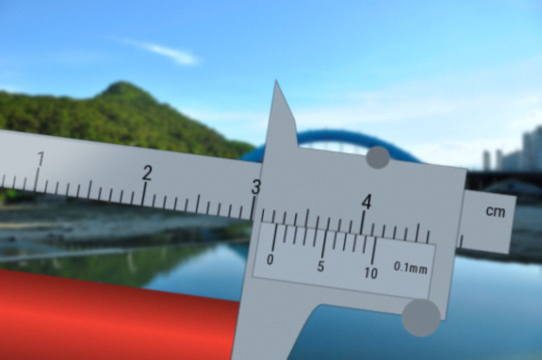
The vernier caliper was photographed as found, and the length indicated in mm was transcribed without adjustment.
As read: 32.4 mm
